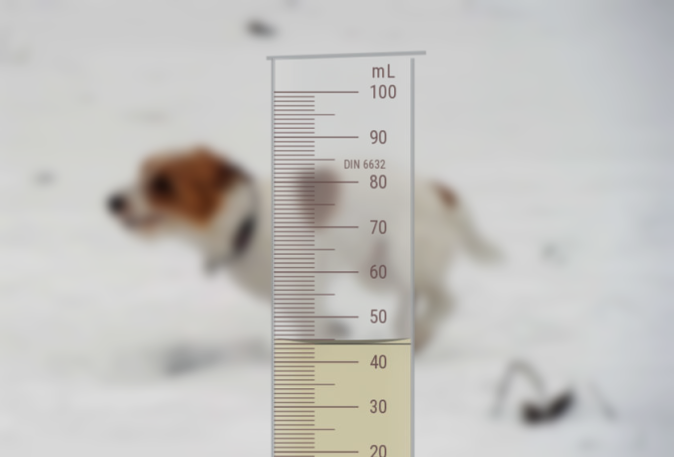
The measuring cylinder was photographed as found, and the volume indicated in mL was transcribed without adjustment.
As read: 44 mL
